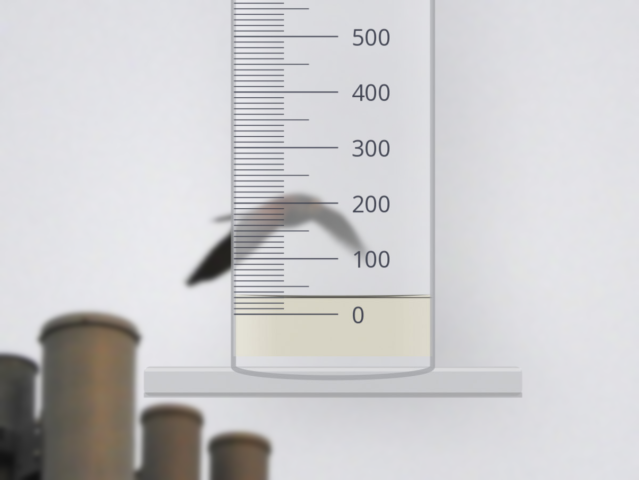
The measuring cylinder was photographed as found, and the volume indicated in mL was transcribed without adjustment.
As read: 30 mL
